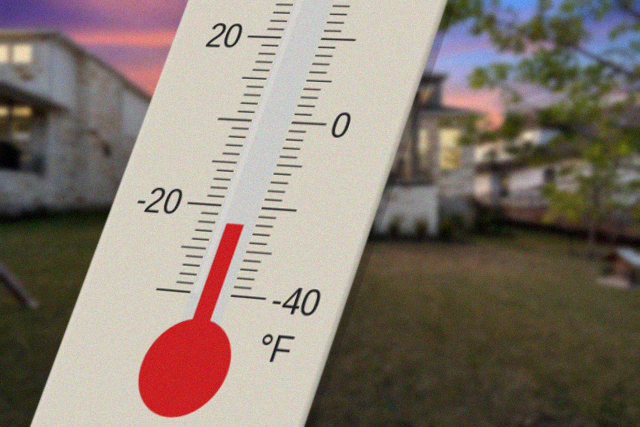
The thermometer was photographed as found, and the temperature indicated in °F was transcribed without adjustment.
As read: -24 °F
